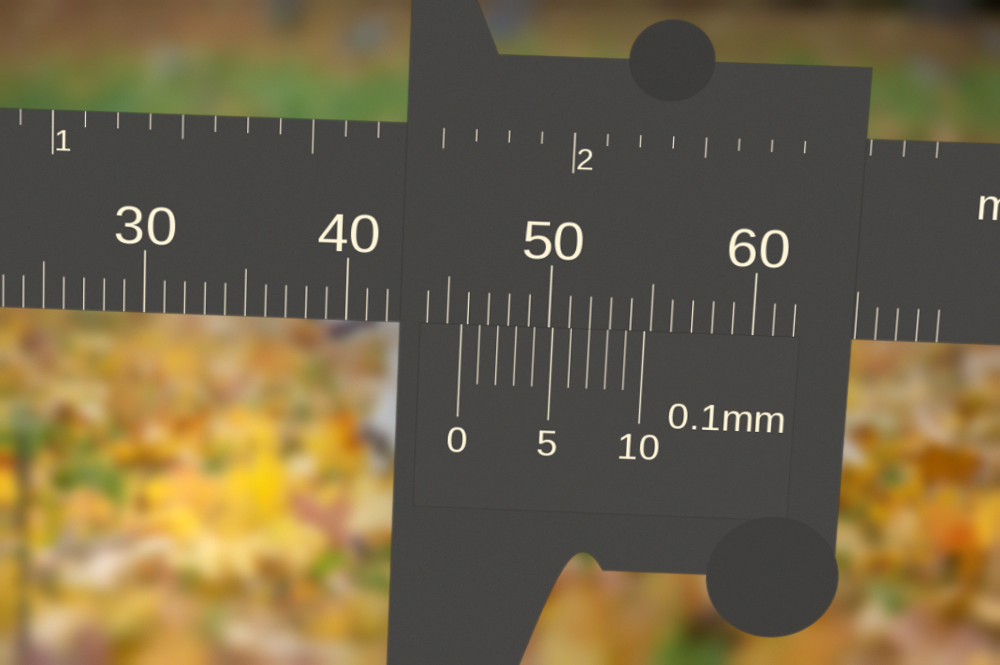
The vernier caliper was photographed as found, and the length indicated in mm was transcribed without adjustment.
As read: 45.7 mm
